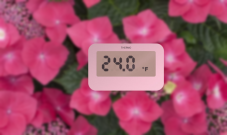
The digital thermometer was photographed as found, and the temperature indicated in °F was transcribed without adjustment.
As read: 24.0 °F
